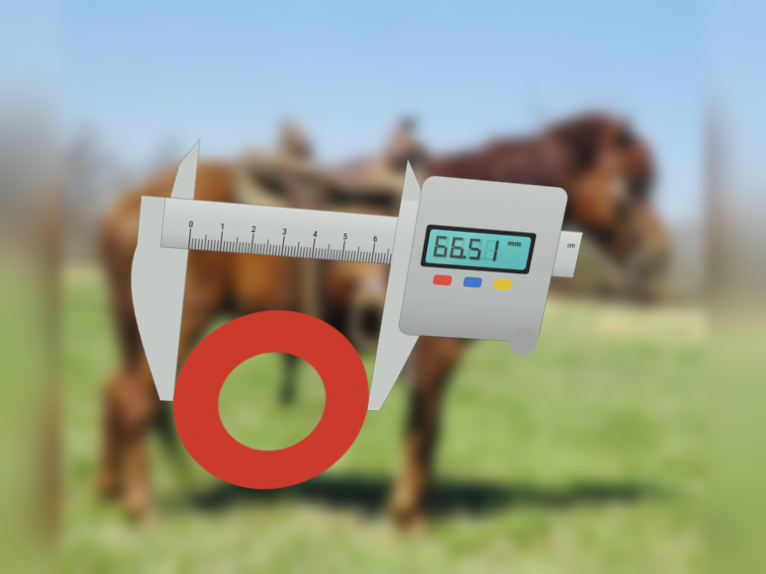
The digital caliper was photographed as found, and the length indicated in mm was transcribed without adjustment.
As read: 66.51 mm
